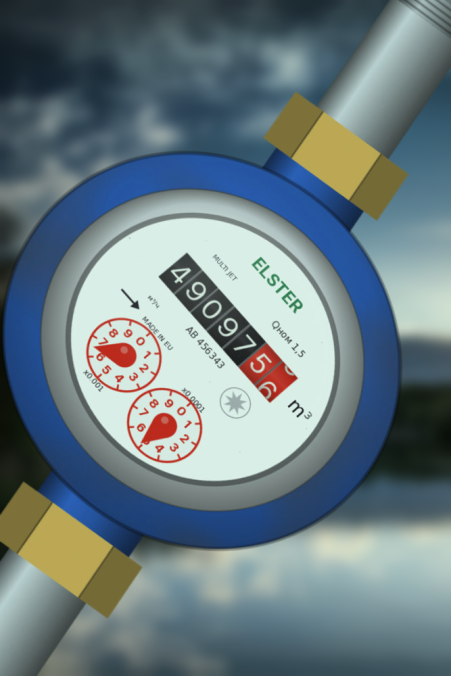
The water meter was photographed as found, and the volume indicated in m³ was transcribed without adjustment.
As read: 49097.5565 m³
